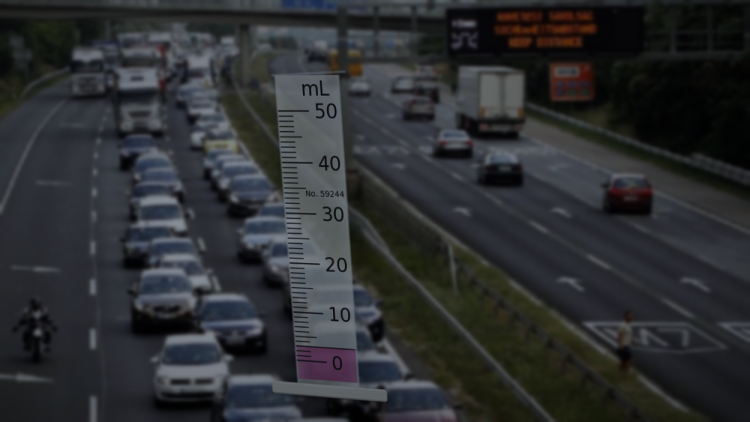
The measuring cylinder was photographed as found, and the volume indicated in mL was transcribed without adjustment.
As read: 3 mL
